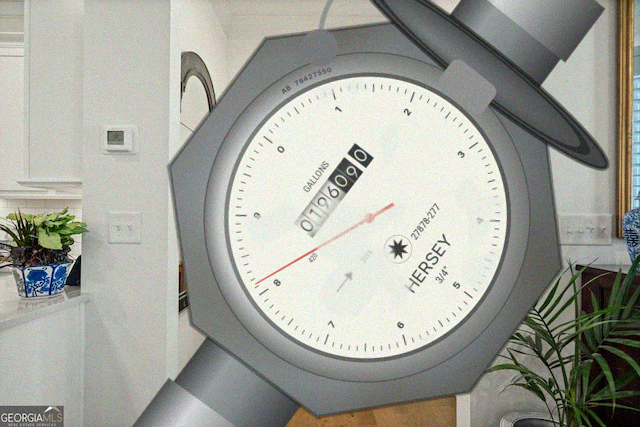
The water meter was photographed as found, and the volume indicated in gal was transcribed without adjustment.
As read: 196088.1 gal
